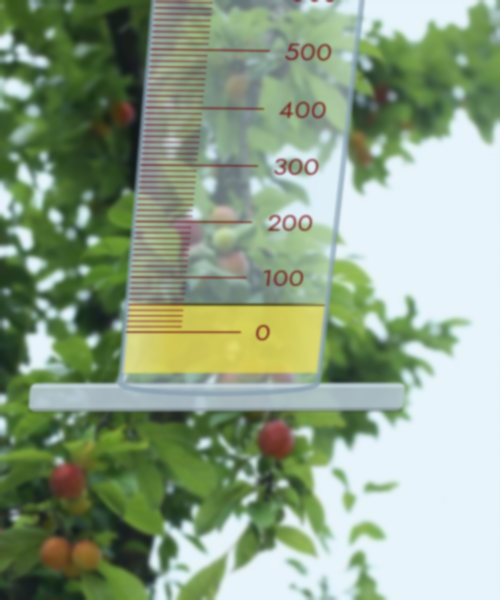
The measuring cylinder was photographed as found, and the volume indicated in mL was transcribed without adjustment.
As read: 50 mL
